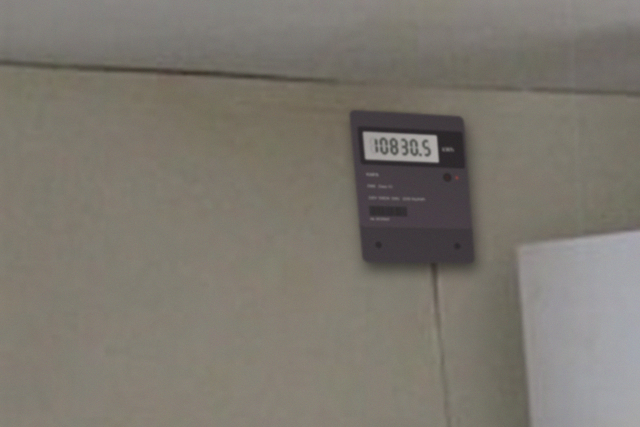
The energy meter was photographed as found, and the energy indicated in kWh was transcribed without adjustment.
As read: 10830.5 kWh
